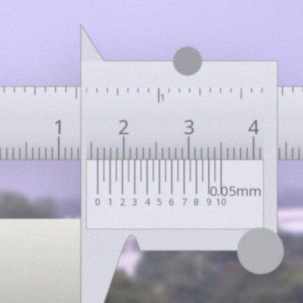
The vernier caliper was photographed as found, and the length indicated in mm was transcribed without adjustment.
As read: 16.0 mm
